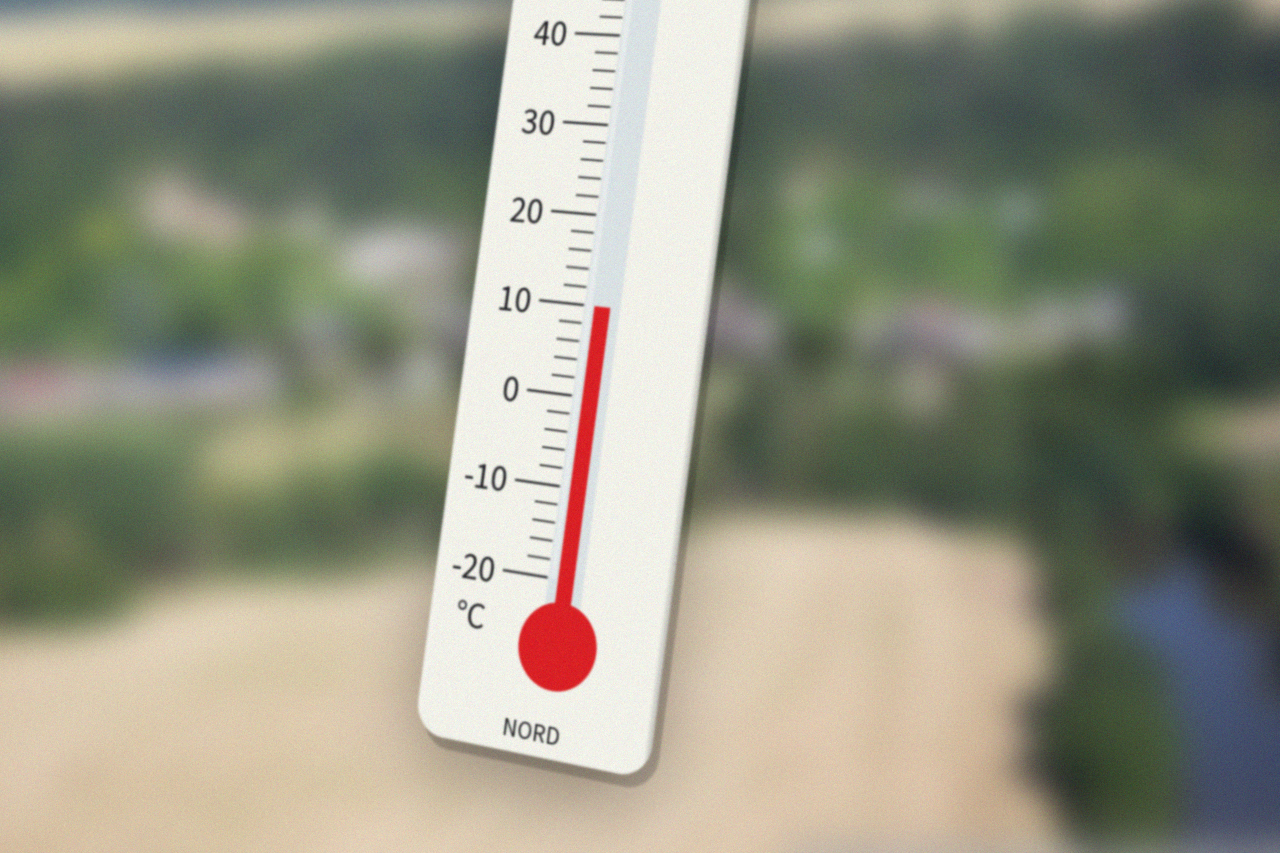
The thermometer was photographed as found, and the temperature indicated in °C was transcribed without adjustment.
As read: 10 °C
